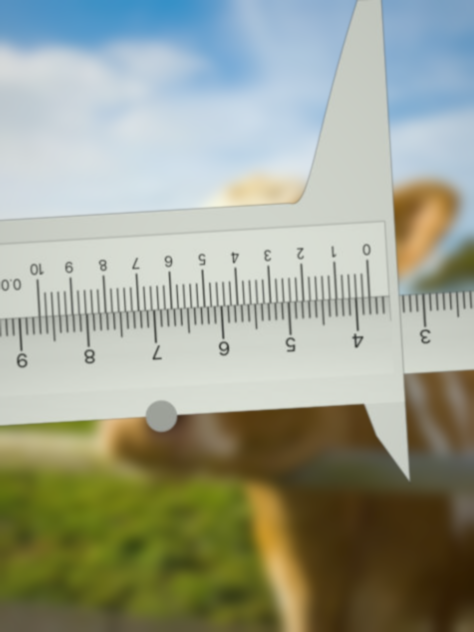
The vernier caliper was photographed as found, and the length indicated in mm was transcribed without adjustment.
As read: 38.0 mm
